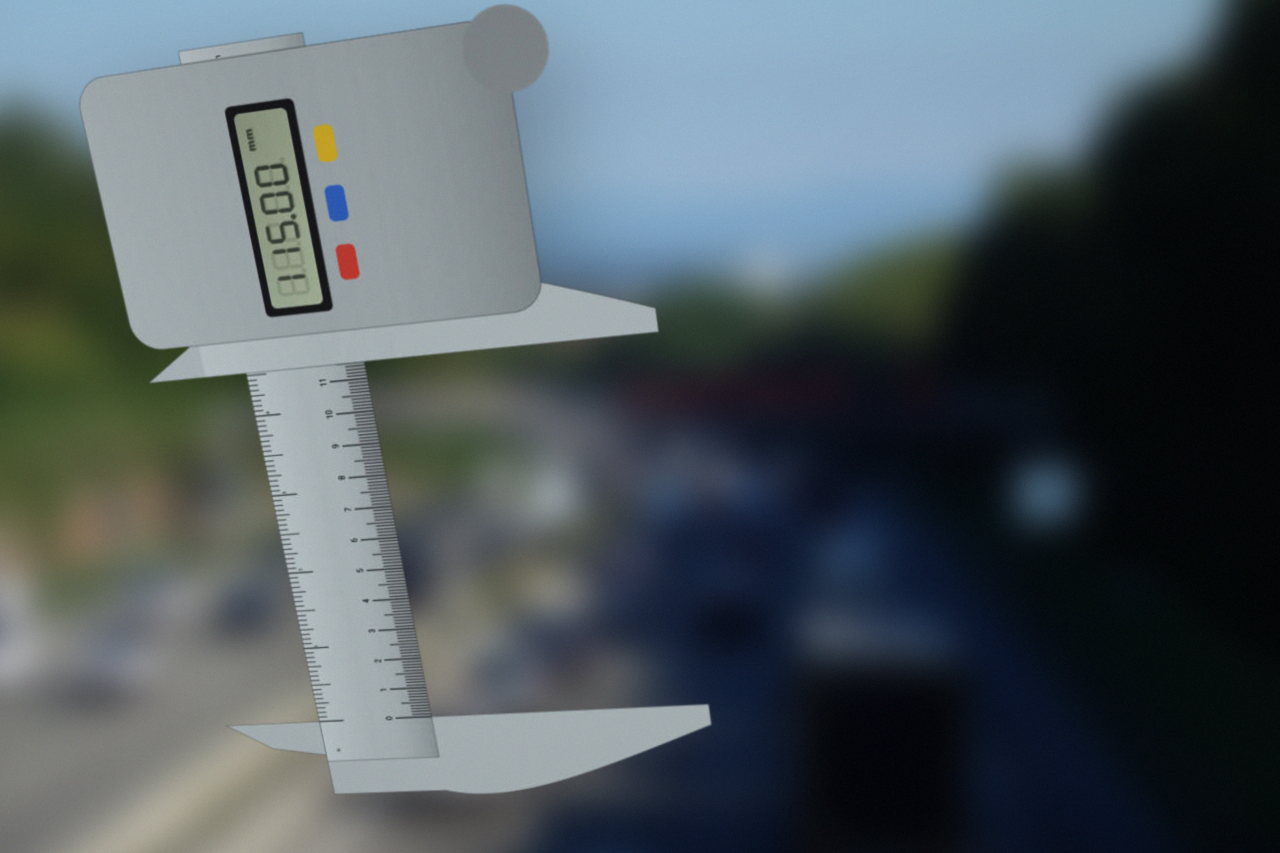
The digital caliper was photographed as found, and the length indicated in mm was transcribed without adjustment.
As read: 115.00 mm
